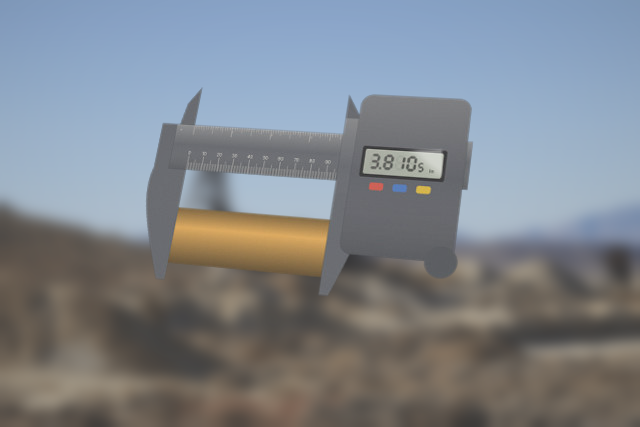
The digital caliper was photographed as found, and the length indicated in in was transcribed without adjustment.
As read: 3.8105 in
